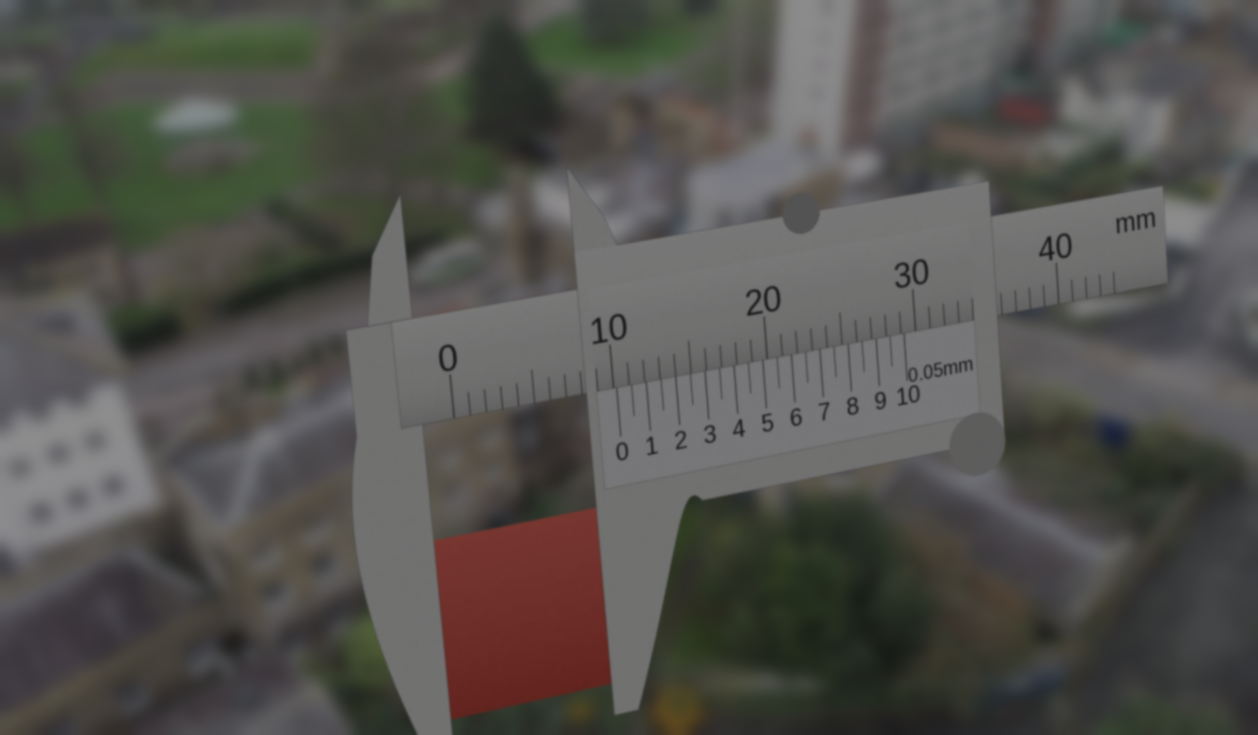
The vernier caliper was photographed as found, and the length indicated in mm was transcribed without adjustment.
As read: 10.2 mm
